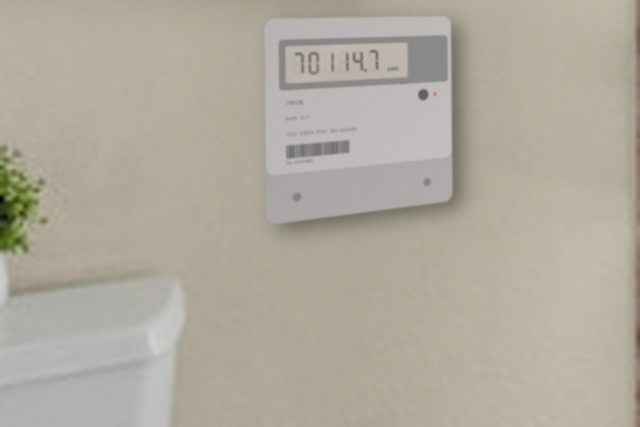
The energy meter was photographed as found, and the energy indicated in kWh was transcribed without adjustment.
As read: 70114.7 kWh
